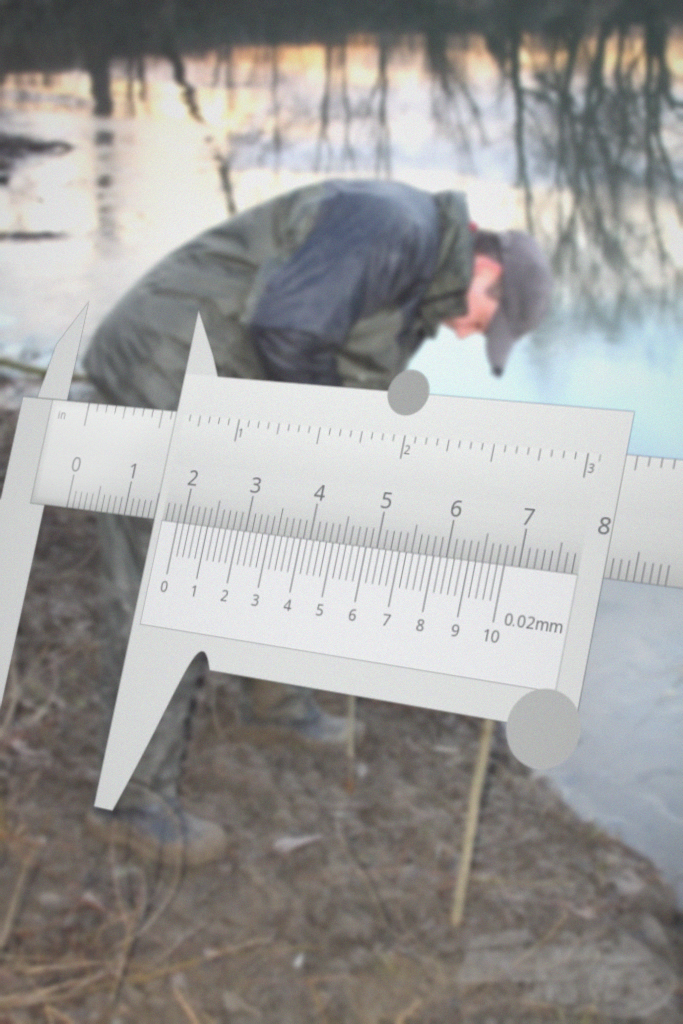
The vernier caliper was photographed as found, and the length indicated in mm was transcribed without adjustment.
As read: 19.0 mm
